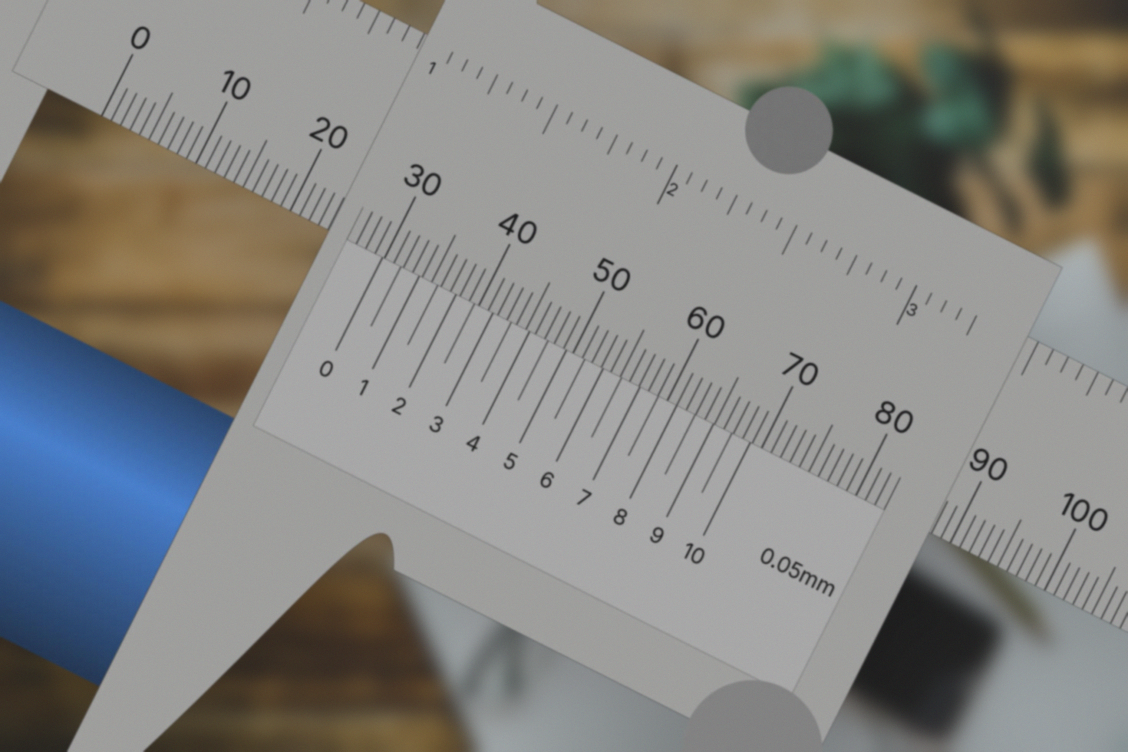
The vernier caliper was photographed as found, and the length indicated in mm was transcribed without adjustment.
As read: 29.8 mm
